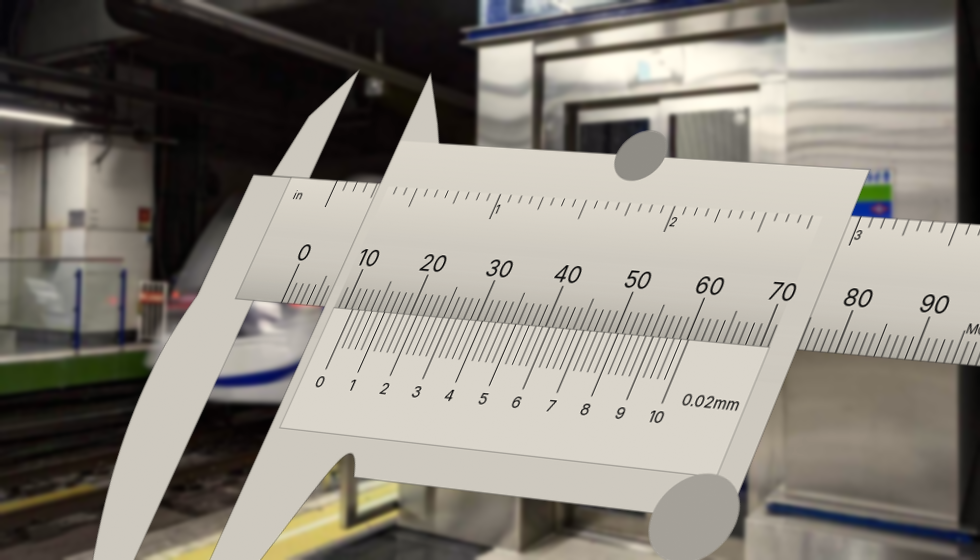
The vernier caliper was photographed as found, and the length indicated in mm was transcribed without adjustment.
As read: 11.2 mm
